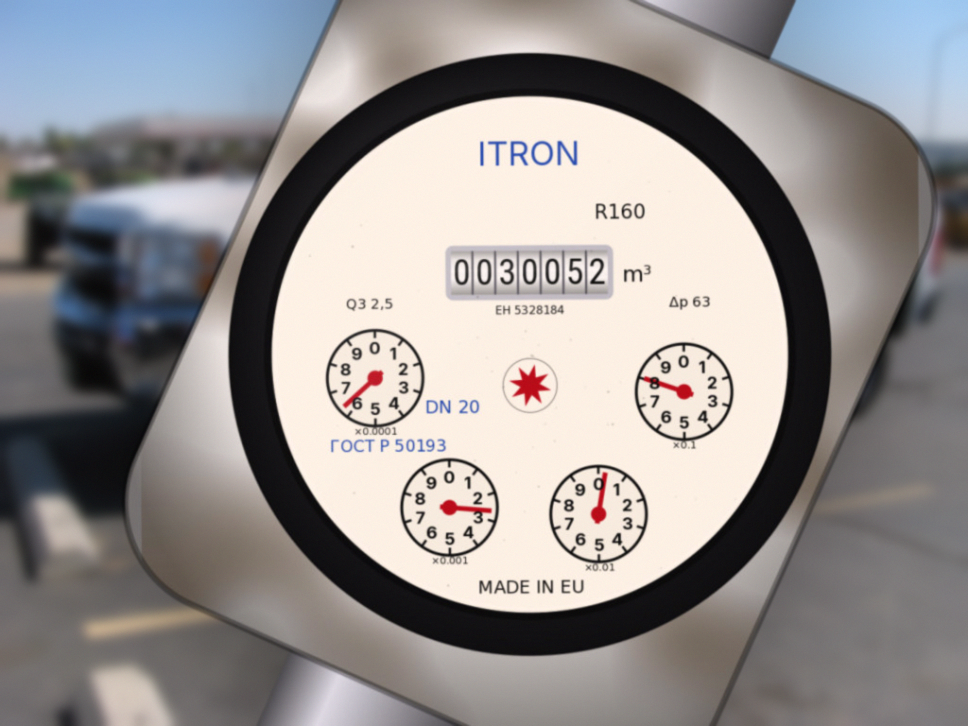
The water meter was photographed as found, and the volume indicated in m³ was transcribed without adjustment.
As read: 30052.8026 m³
